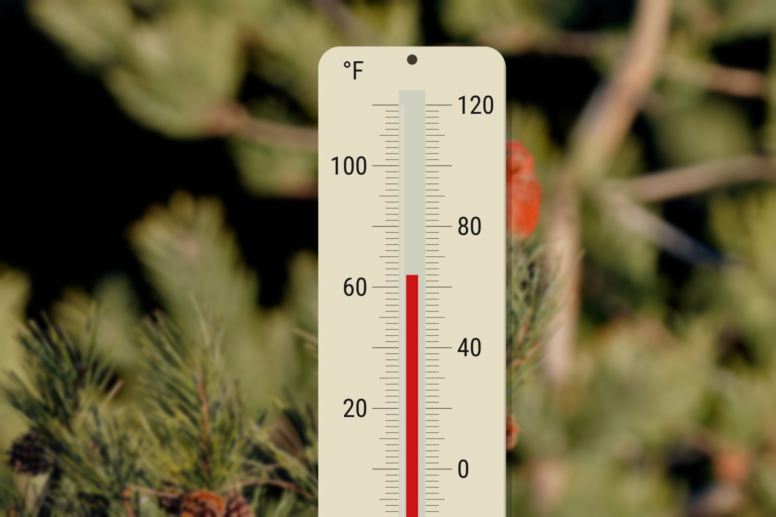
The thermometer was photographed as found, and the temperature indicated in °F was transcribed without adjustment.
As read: 64 °F
